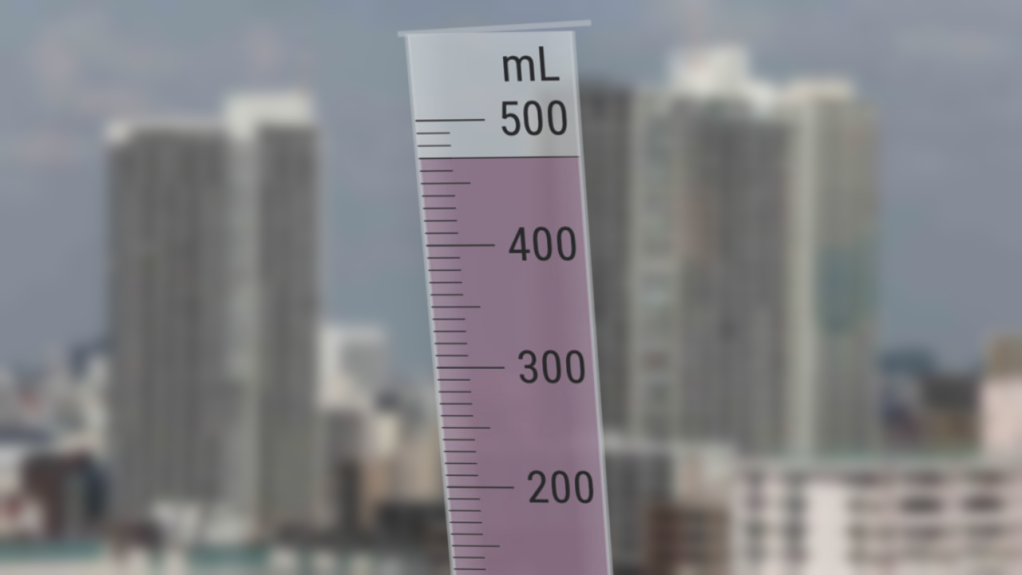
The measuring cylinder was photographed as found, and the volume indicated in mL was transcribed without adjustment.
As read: 470 mL
